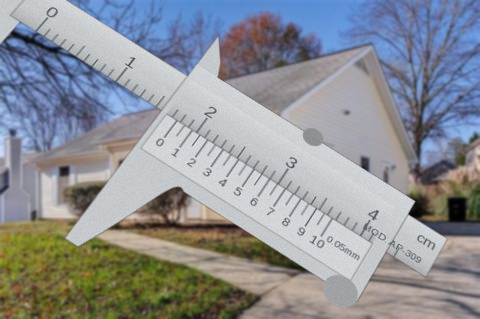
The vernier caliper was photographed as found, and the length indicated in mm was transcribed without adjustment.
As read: 17.6 mm
